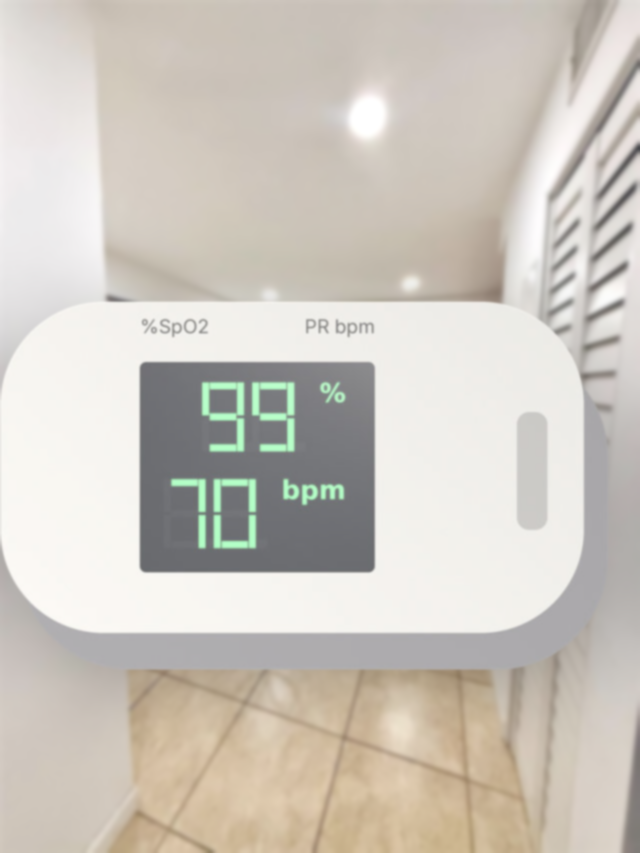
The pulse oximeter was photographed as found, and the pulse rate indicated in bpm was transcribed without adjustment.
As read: 70 bpm
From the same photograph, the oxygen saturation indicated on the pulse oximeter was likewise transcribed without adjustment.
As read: 99 %
